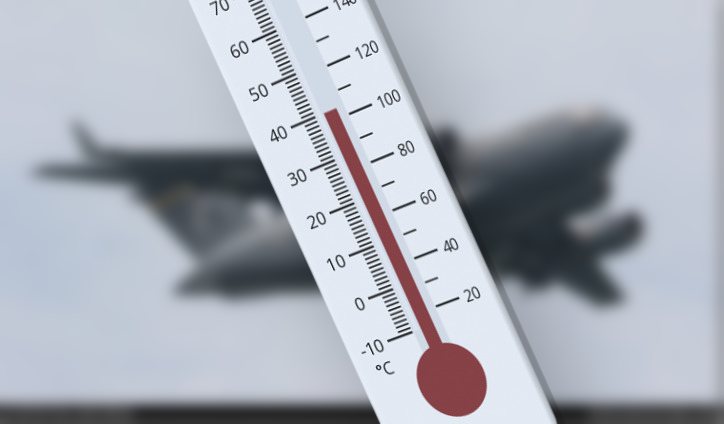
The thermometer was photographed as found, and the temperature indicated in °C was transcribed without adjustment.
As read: 40 °C
